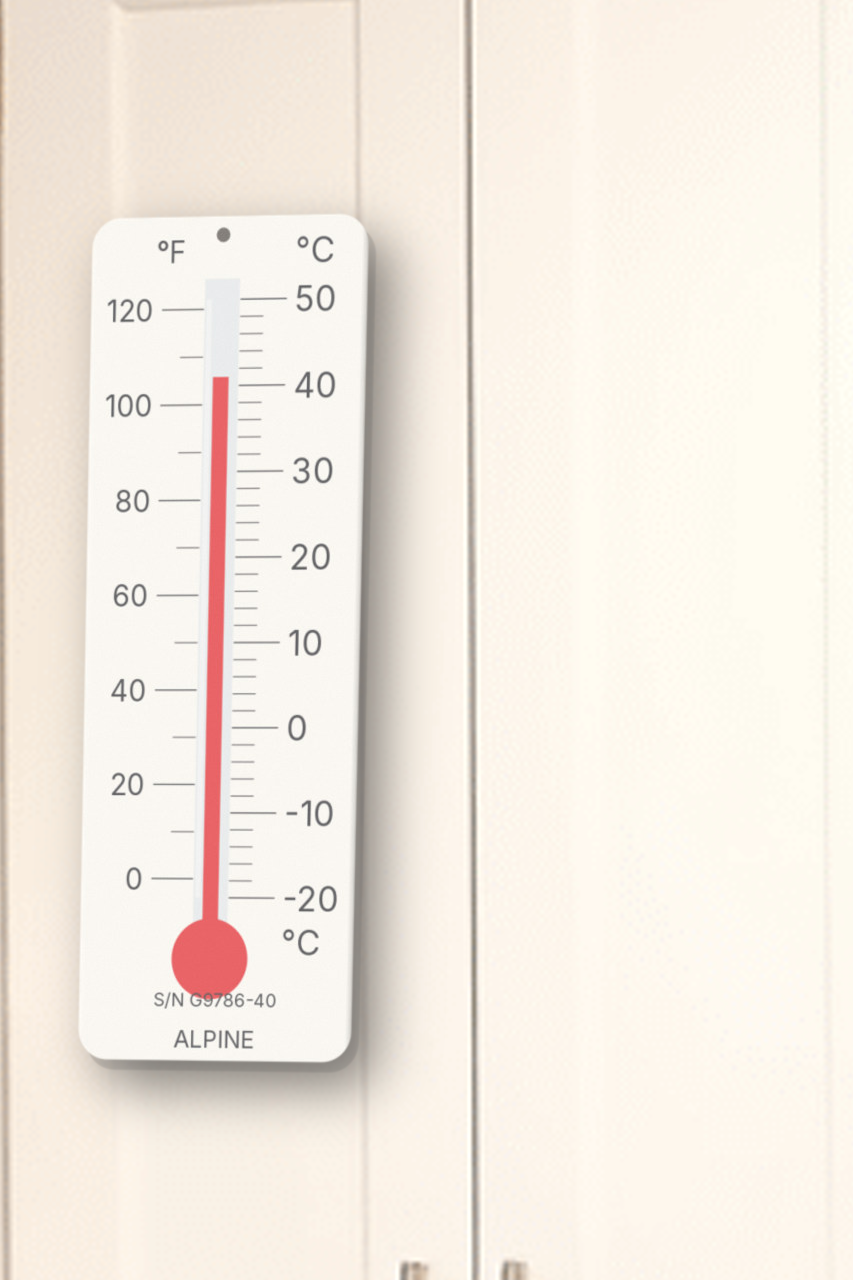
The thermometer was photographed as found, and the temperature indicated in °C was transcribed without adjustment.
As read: 41 °C
